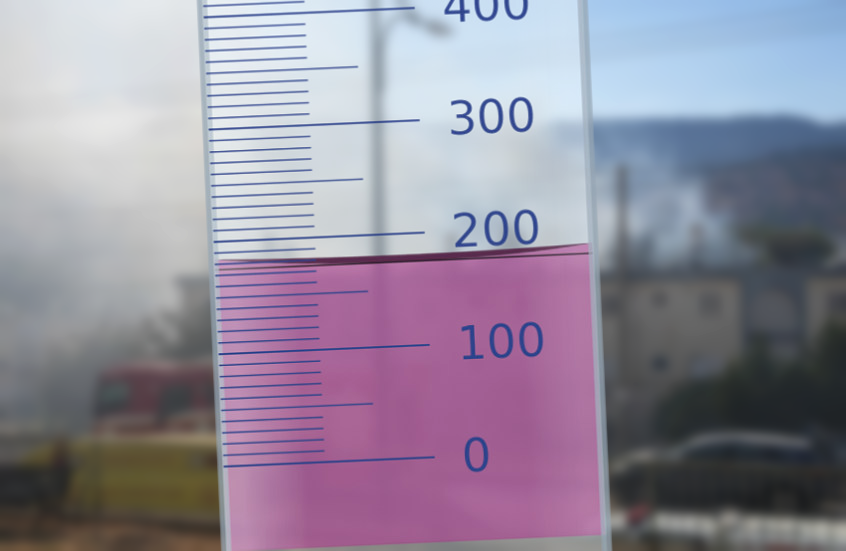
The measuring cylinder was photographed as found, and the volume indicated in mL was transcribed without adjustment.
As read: 175 mL
